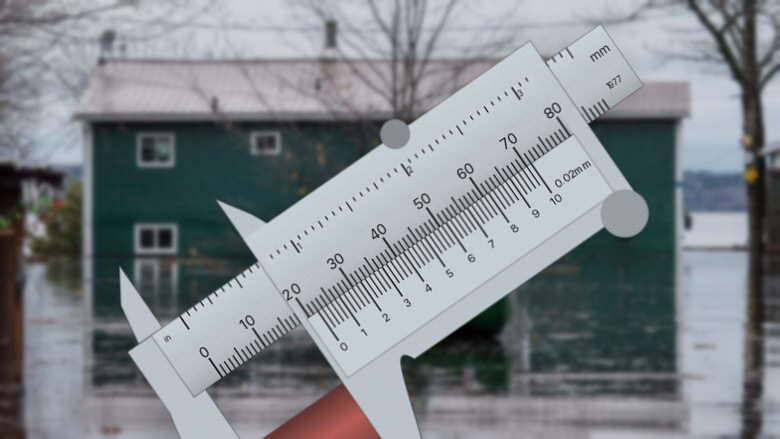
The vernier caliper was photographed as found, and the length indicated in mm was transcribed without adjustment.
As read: 22.0 mm
